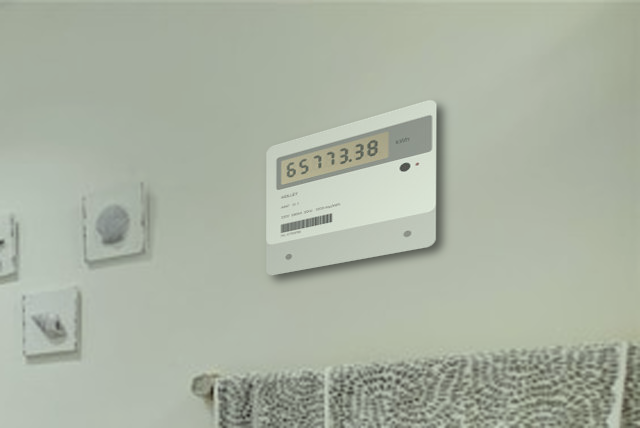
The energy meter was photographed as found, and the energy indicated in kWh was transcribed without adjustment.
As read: 65773.38 kWh
